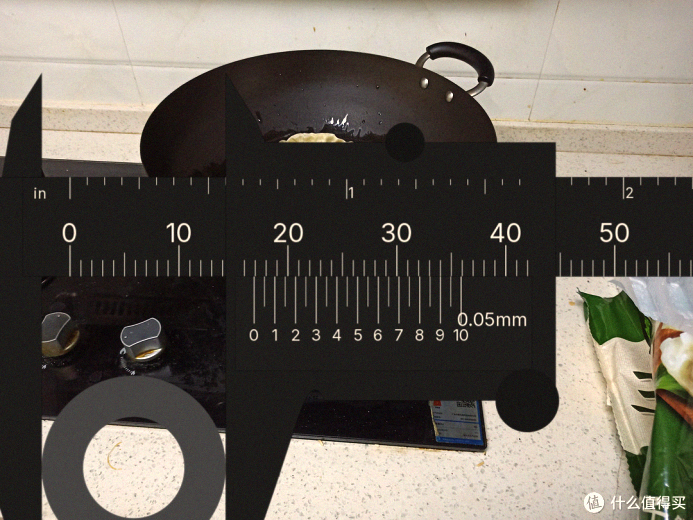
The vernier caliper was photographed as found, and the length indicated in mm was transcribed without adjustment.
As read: 16.9 mm
